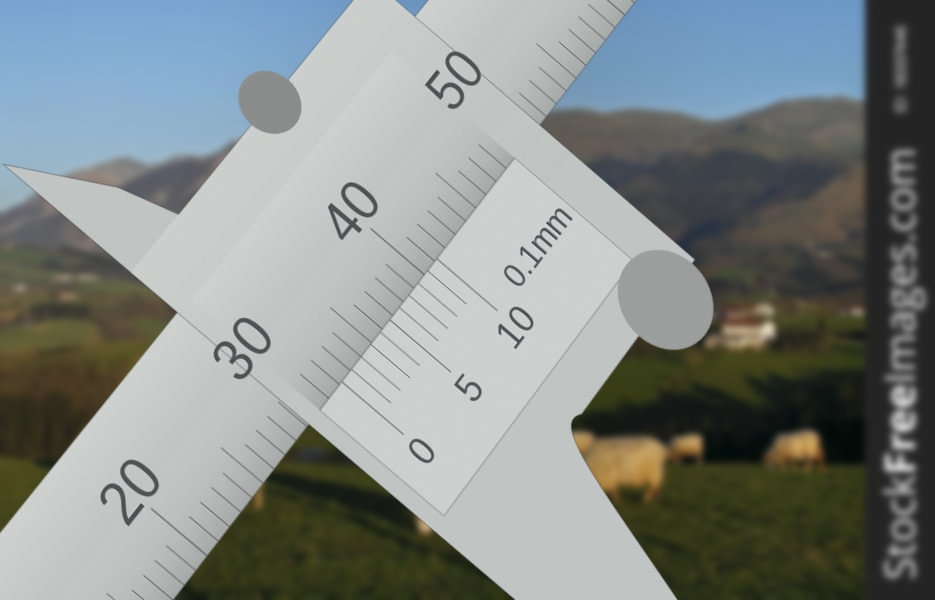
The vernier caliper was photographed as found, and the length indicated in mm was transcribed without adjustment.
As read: 32.2 mm
